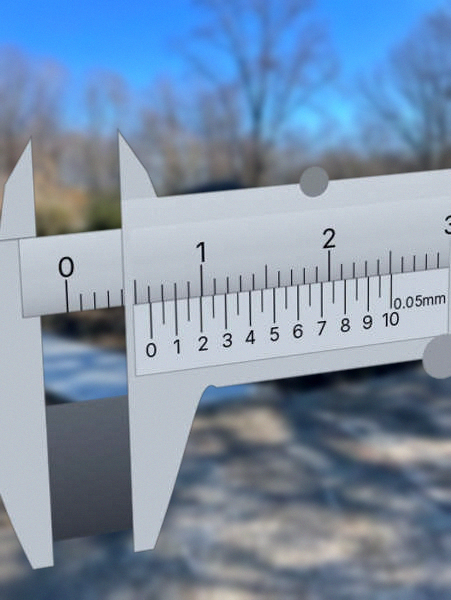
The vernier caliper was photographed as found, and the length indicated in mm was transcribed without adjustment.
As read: 6.1 mm
